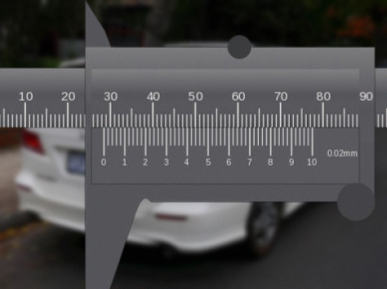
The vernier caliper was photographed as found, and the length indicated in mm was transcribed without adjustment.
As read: 28.5 mm
